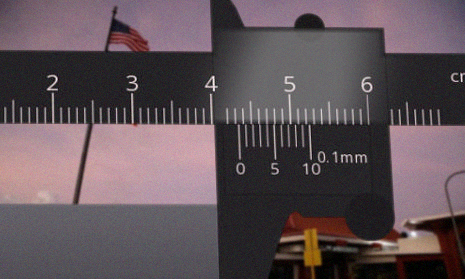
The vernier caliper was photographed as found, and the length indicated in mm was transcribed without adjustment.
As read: 43.4 mm
